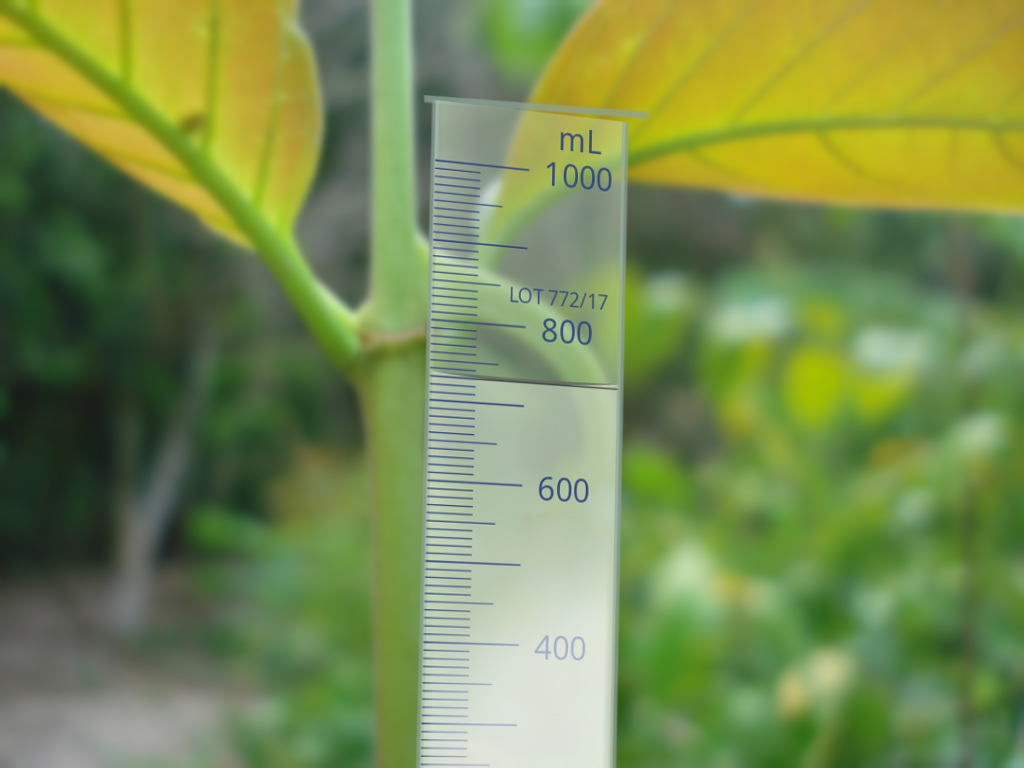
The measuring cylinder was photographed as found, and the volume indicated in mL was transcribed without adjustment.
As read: 730 mL
